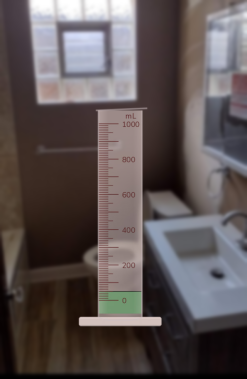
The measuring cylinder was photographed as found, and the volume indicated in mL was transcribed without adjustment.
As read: 50 mL
